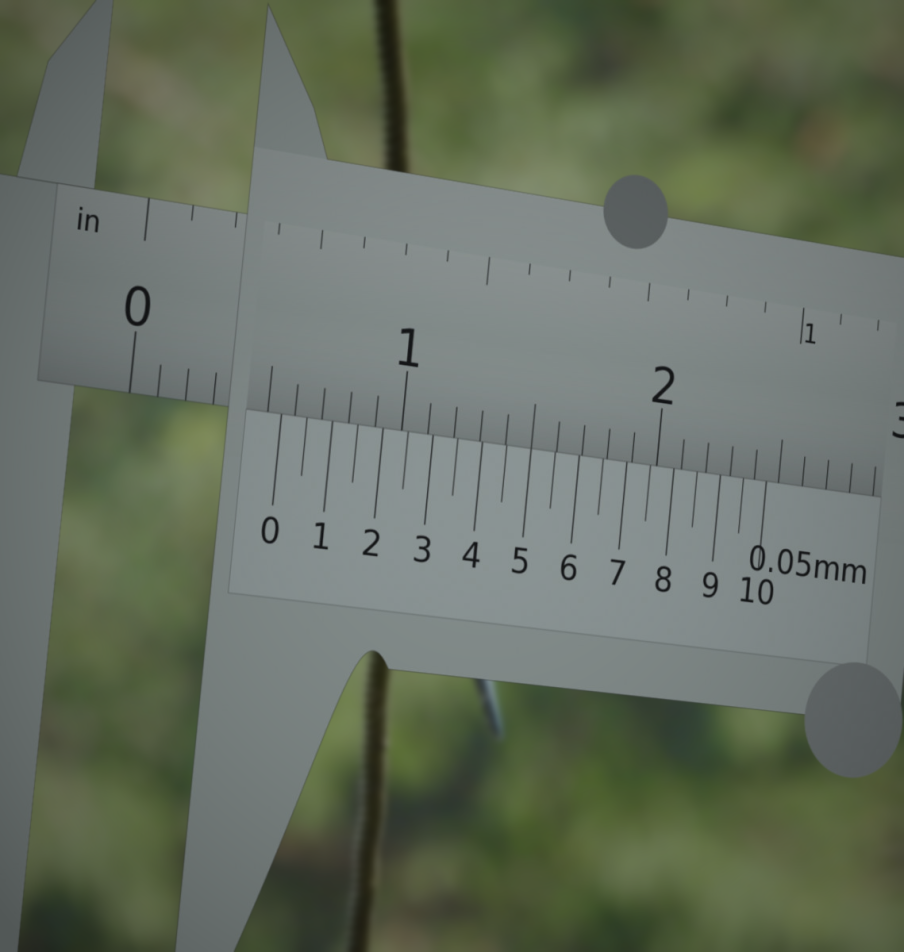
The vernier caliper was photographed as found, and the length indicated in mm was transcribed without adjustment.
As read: 5.50 mm
